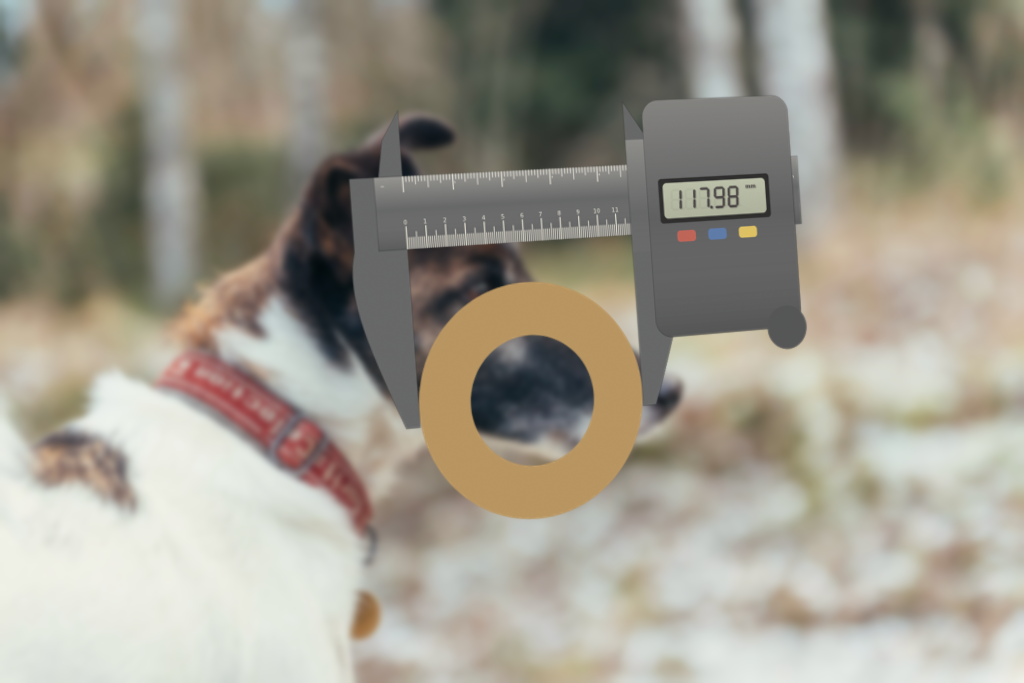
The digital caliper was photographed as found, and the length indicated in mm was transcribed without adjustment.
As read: 117.98 mm
